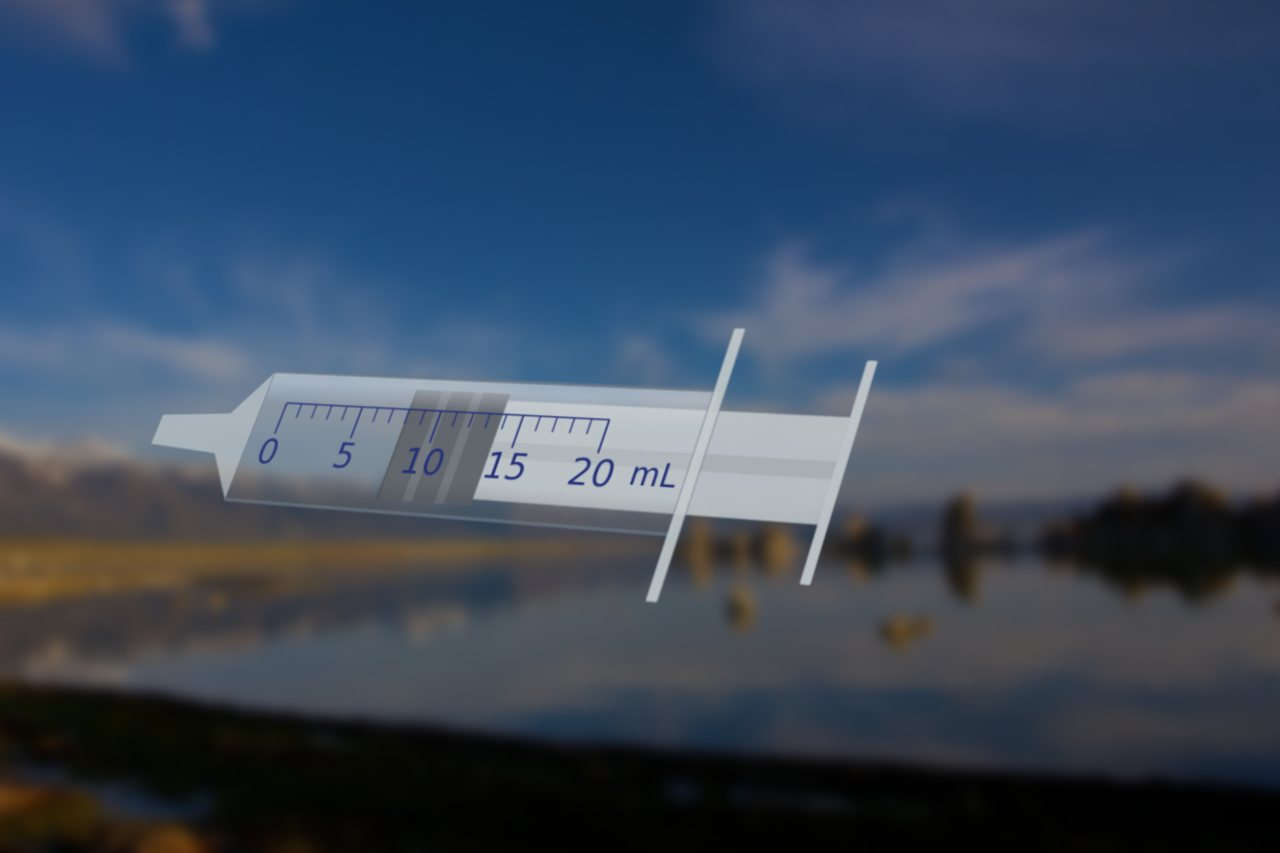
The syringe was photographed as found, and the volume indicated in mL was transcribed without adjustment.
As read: 8 mL
